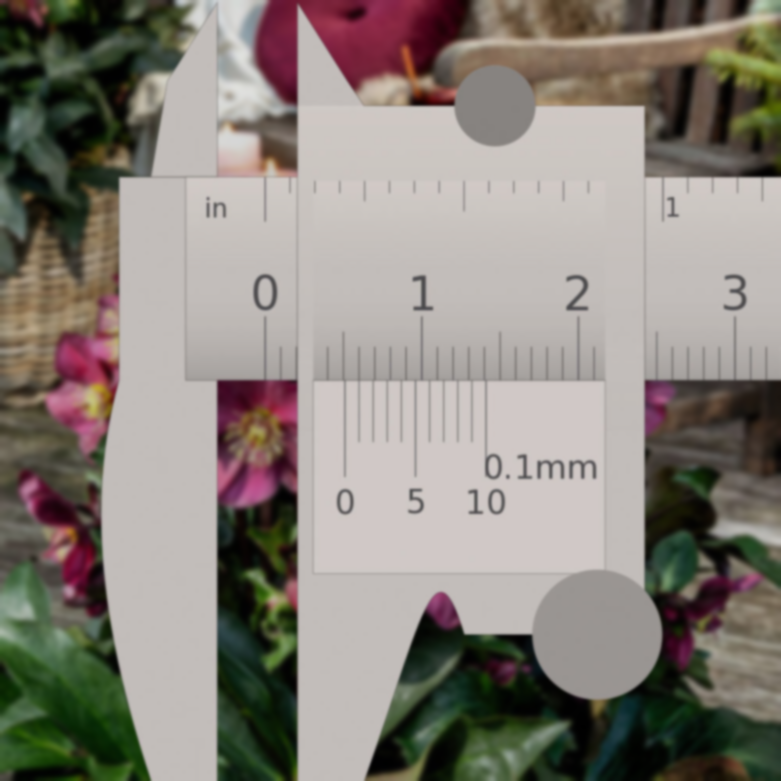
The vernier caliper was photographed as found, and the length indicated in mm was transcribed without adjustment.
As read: 5.1 mm
